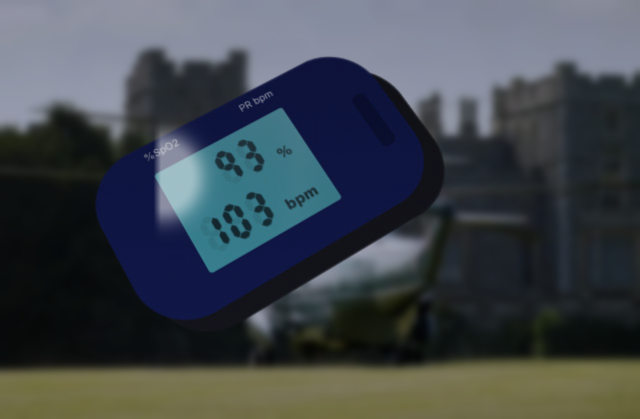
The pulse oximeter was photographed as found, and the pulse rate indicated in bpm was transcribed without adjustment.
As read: 103 bpm
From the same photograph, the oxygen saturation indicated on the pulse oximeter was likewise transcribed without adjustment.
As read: 93 %
